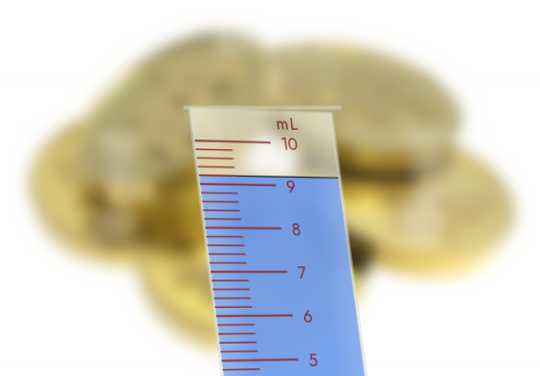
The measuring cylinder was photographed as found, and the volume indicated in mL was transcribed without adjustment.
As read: 9.2 mL
